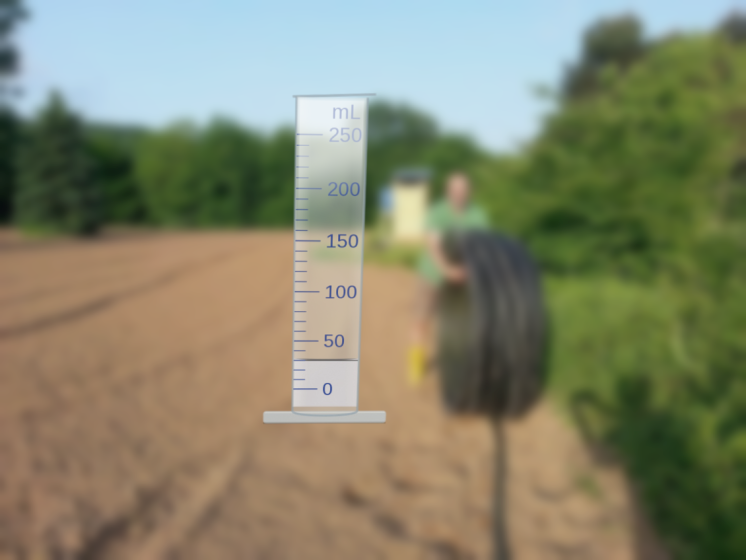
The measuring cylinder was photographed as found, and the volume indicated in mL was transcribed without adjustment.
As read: 30 mL
